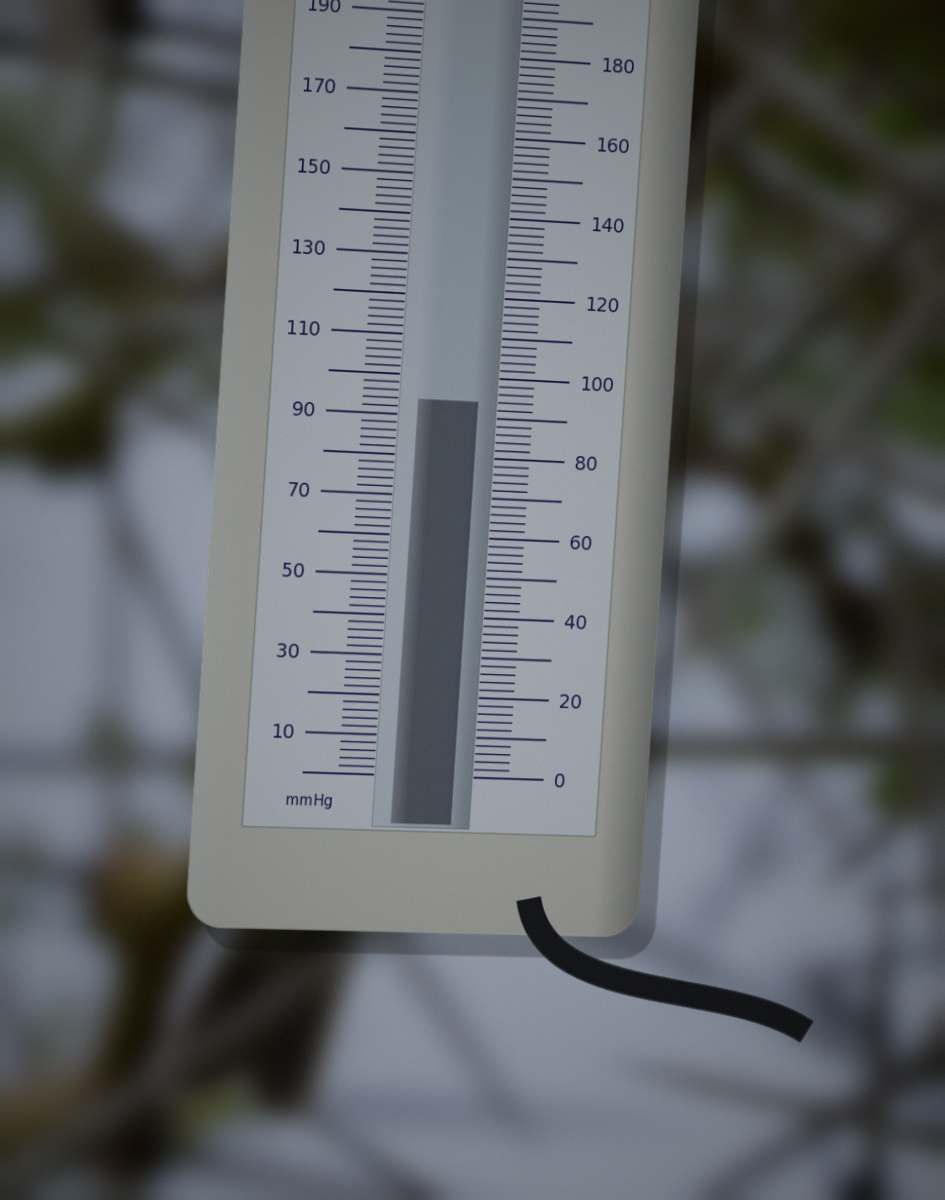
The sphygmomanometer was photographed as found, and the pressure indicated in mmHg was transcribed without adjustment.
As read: 94 mmHg
